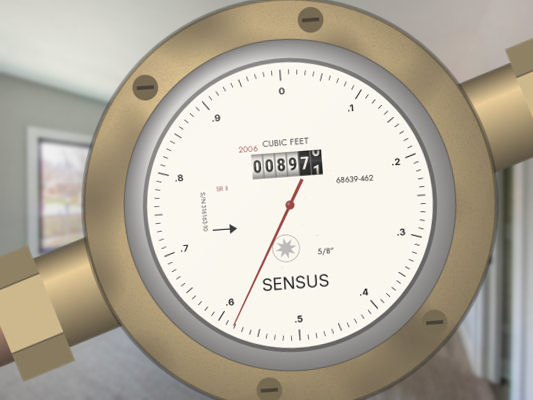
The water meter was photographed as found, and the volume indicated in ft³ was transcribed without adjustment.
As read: 8970.58 ft³
